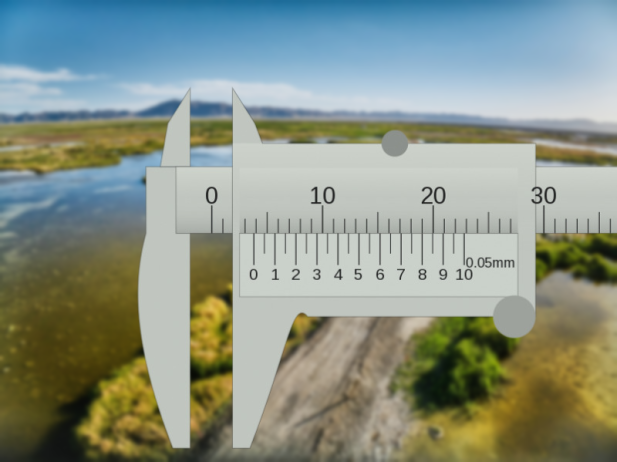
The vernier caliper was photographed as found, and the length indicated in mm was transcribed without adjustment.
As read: 3.8 mm
